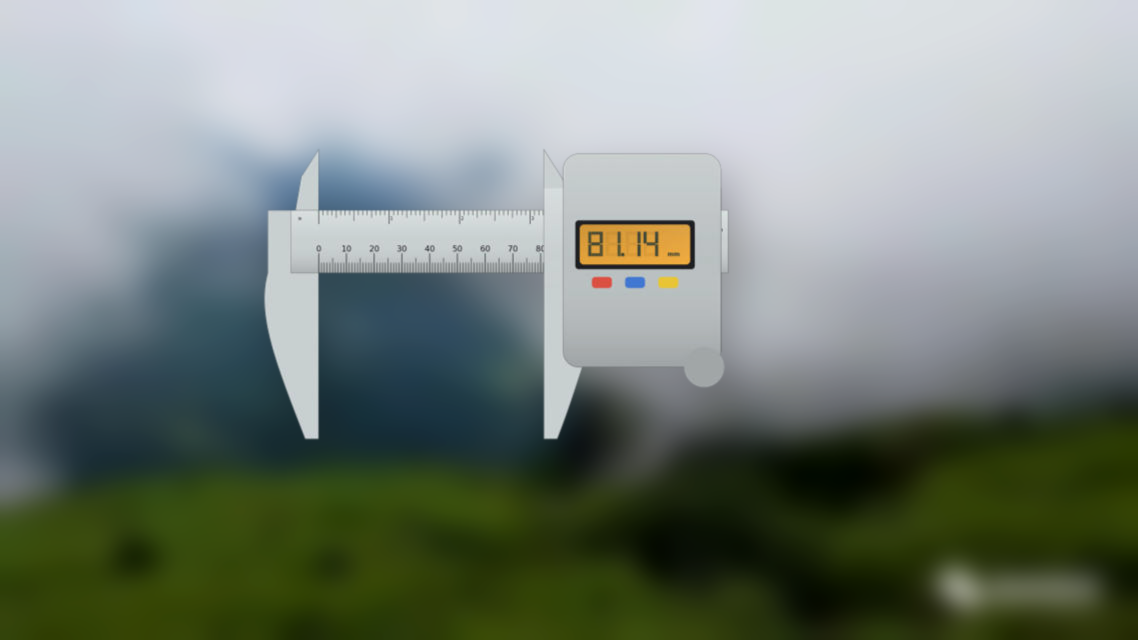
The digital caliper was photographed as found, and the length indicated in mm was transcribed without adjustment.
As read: 81.14 mm
